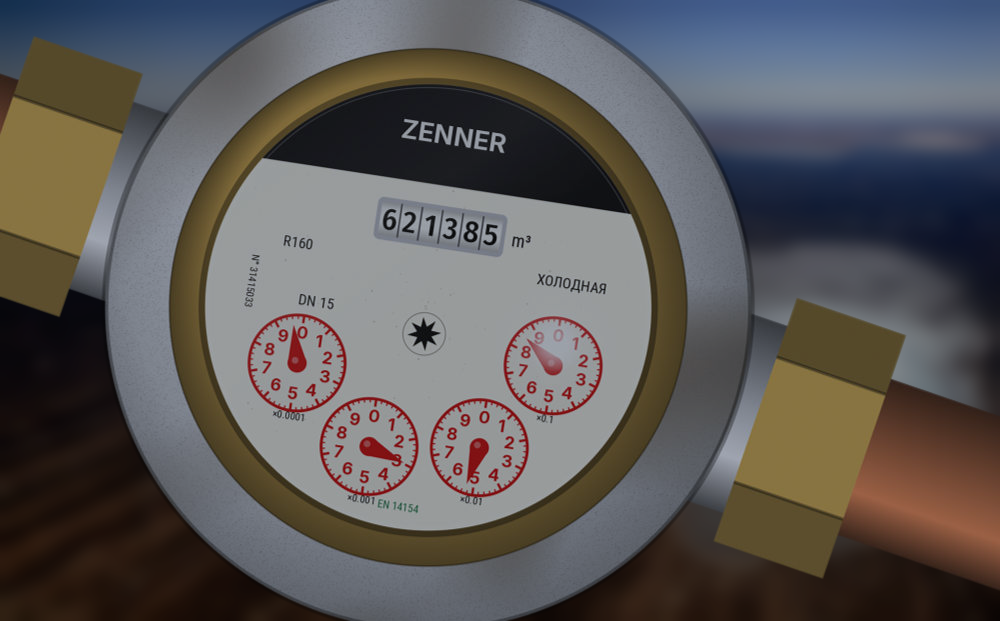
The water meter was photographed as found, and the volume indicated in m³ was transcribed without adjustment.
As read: 621385.8529 m³
